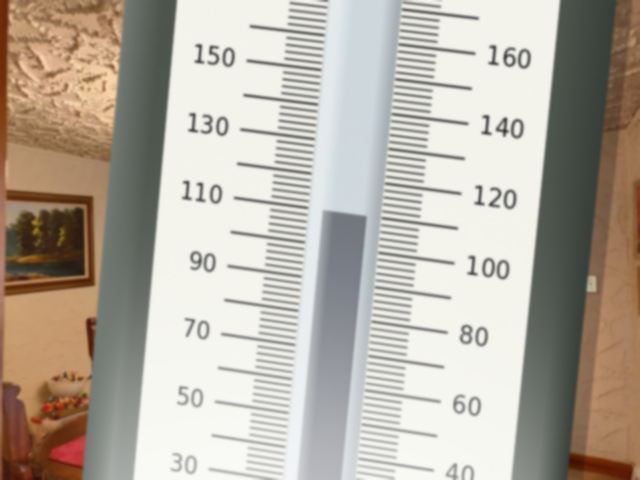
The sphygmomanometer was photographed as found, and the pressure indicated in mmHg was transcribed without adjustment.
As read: 110 mmHg
